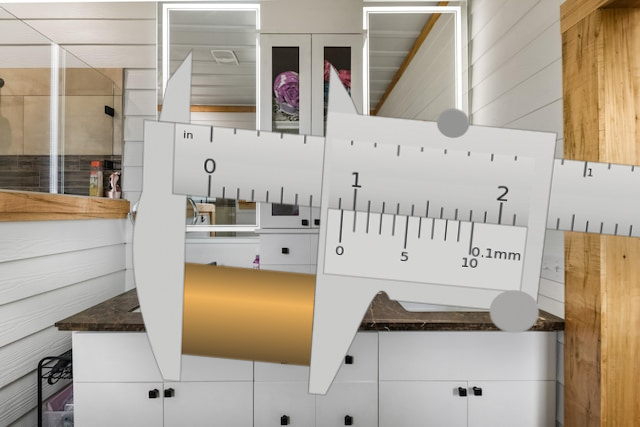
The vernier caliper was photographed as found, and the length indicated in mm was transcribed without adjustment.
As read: 9.2 mm
